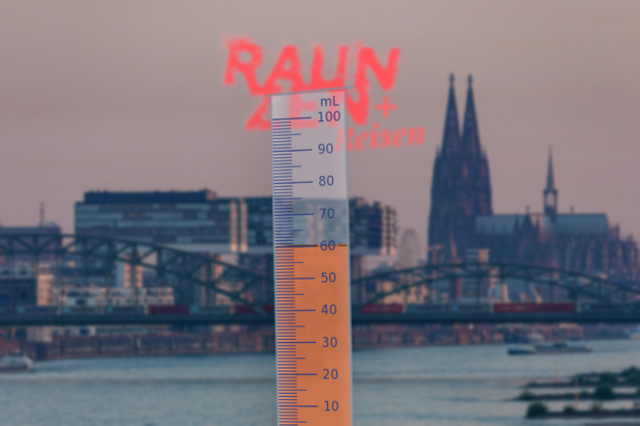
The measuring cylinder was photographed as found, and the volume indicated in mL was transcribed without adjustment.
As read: 60 mL
